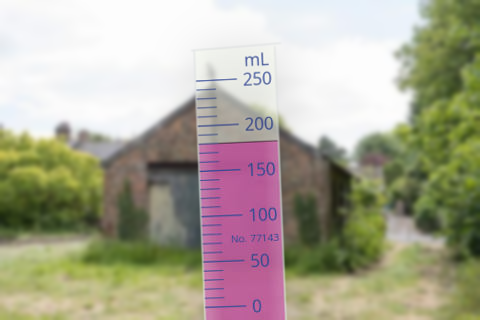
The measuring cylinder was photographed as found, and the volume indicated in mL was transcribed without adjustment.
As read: 180 mL
